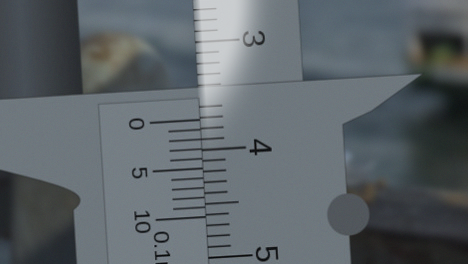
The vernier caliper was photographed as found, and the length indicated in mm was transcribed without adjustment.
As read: 37.2 mm
